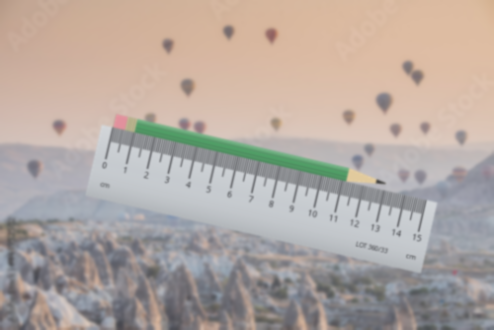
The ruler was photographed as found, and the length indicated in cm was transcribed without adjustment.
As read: 13 cm
